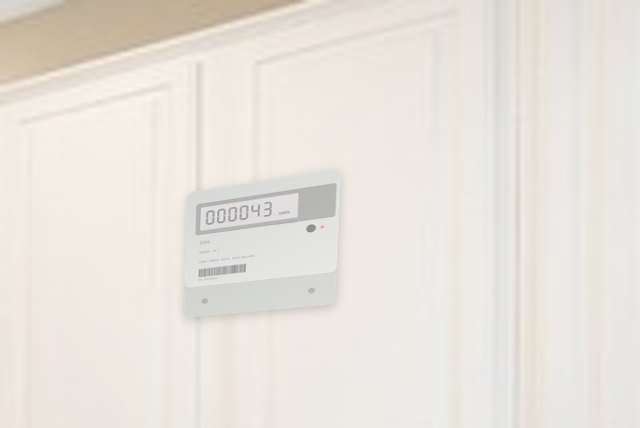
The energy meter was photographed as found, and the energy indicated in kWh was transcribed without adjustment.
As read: 43 kWh
